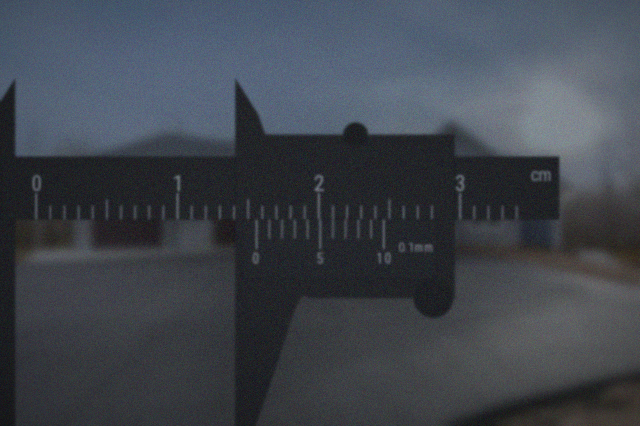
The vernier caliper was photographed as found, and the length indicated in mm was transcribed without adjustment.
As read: 15.6 mm
